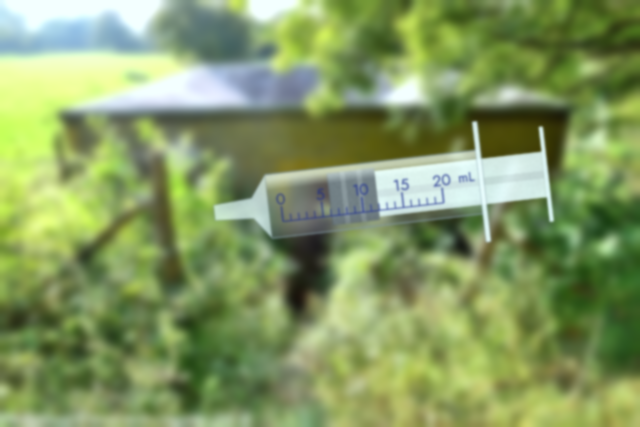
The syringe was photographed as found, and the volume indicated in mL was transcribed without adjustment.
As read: 6 mL
